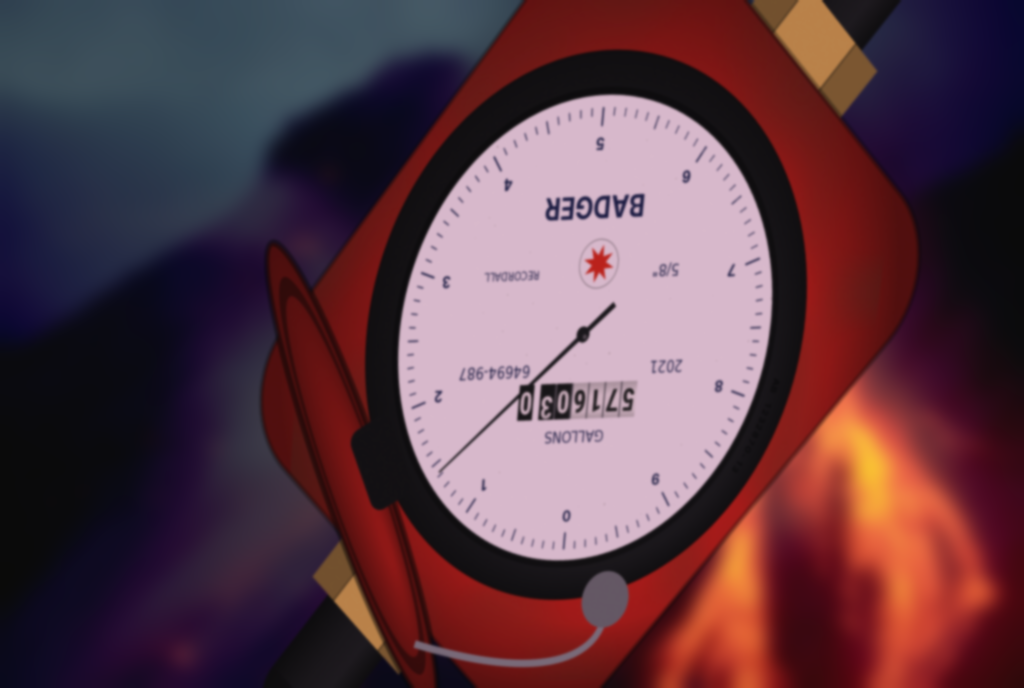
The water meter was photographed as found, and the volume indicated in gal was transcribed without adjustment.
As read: 5716031.4 gal
